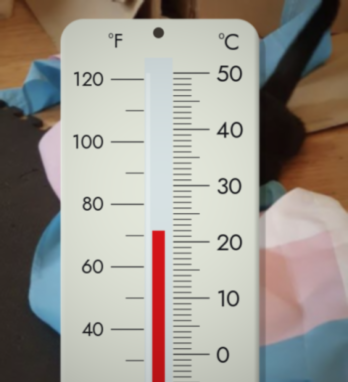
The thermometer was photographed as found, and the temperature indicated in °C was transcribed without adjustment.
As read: 22 °C
